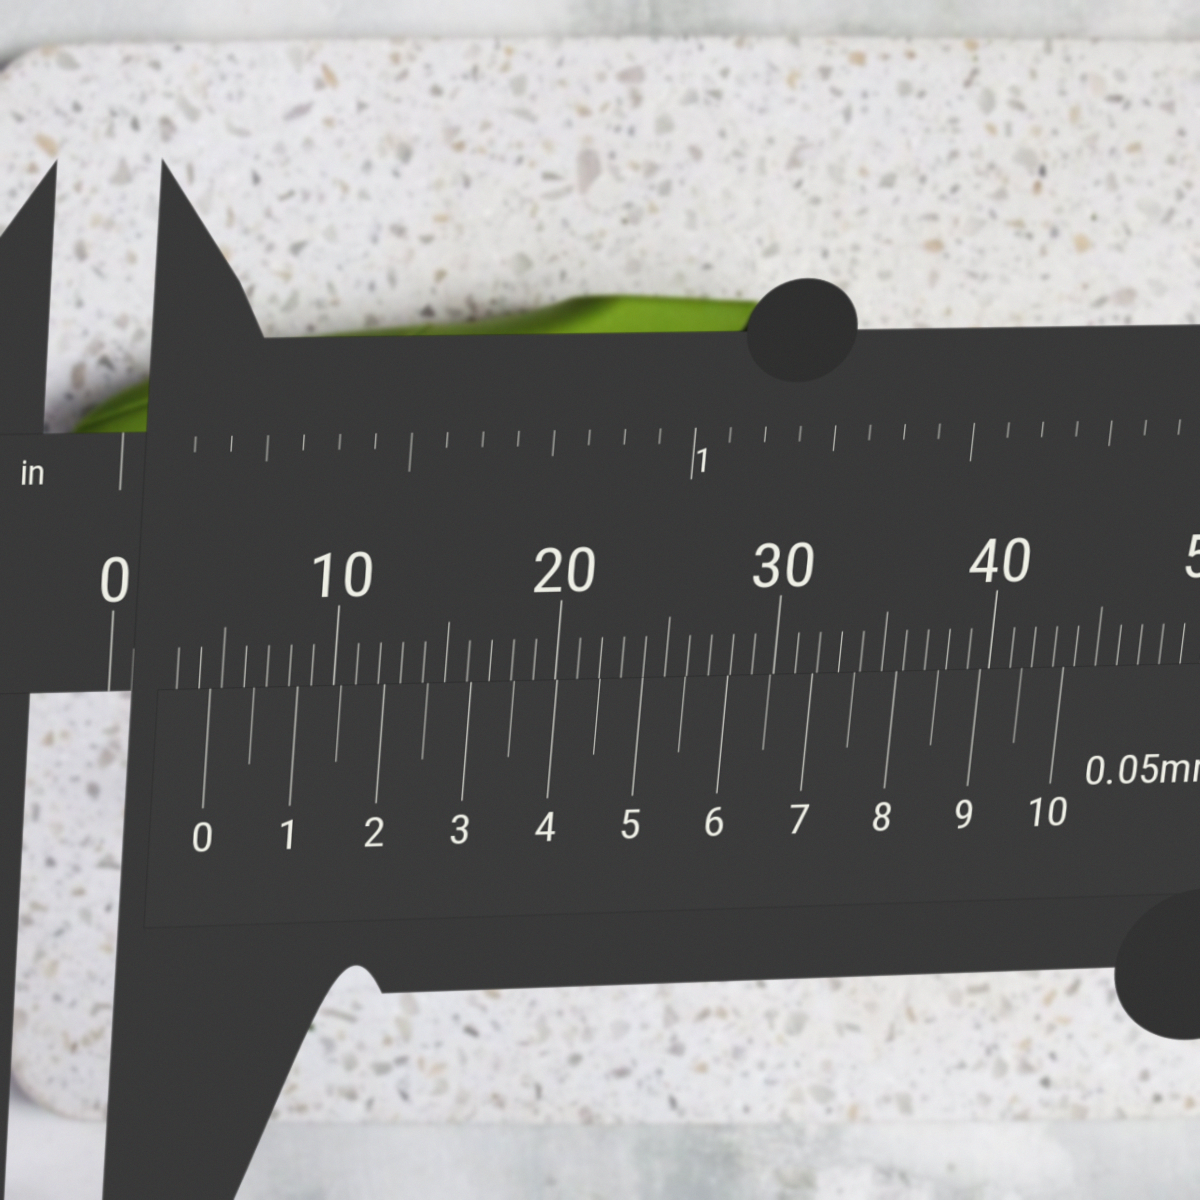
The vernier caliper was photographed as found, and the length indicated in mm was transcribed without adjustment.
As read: 4.5 mm
